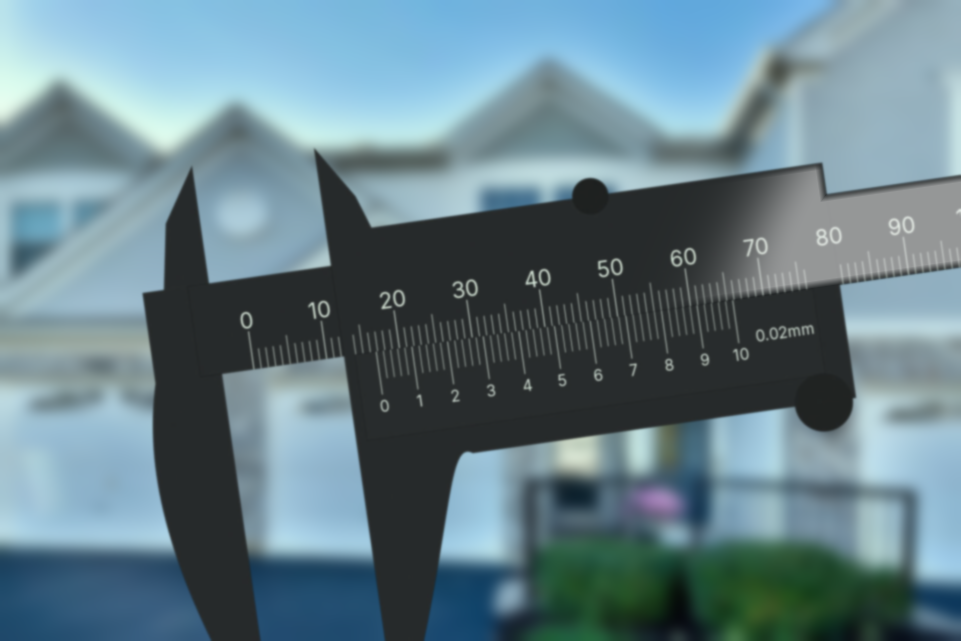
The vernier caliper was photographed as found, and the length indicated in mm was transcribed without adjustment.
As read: 16.8 mm
